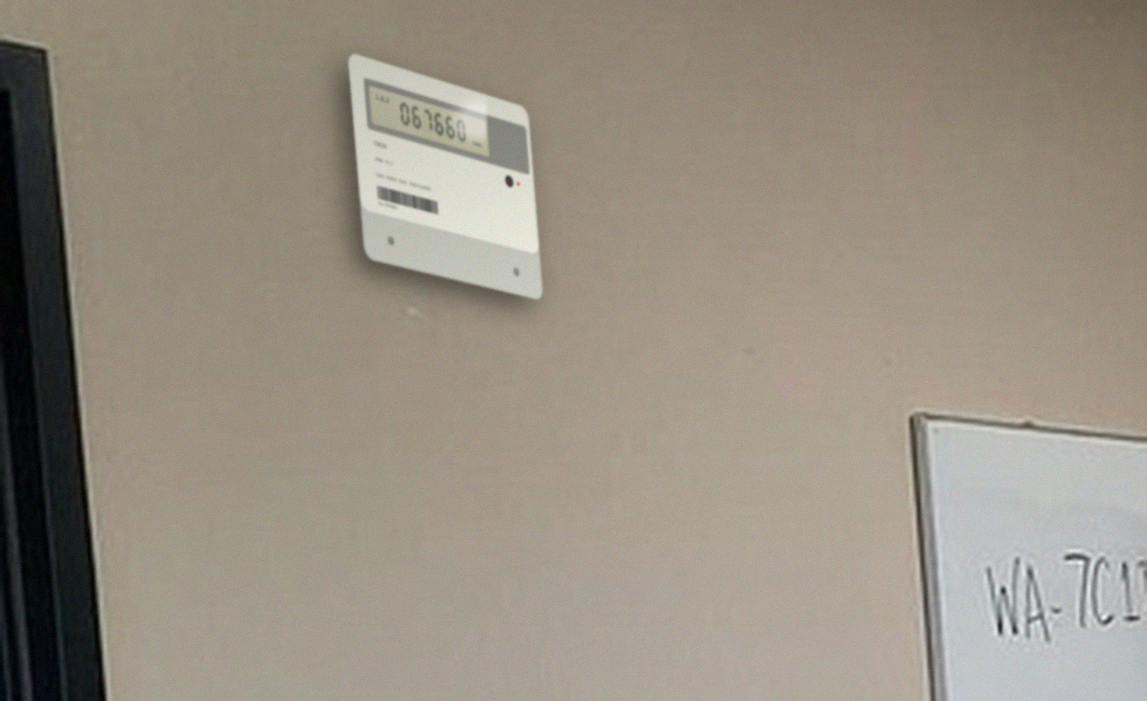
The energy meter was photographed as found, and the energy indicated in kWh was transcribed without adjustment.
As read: 67660 kWh
